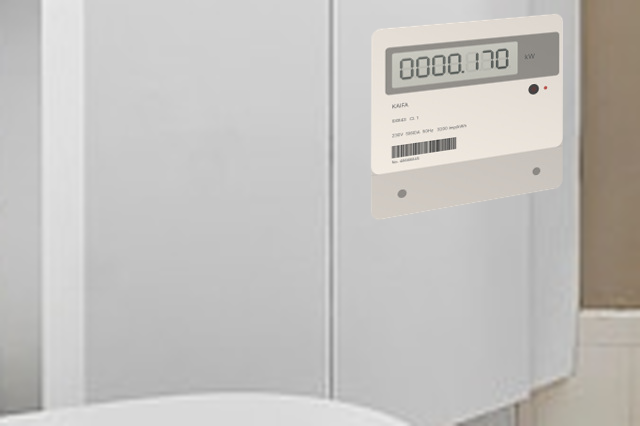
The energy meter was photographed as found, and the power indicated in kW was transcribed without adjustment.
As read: 0.170 kW
